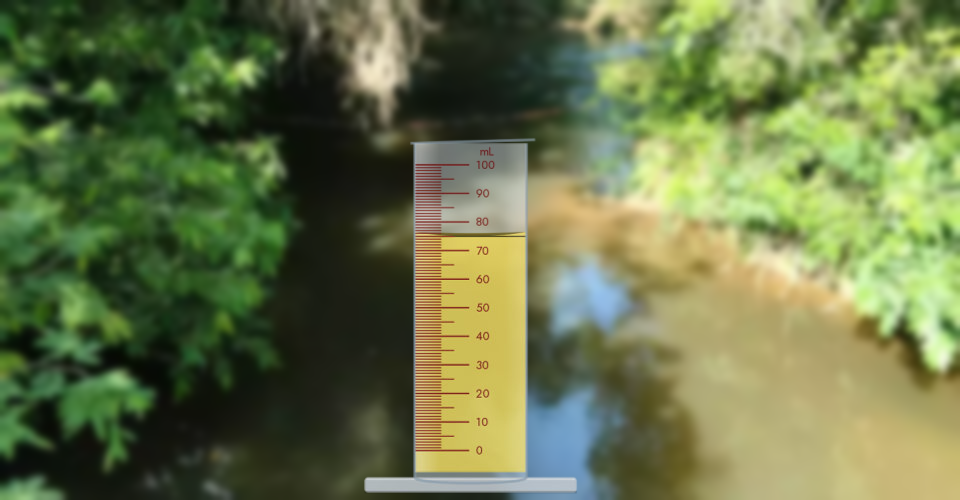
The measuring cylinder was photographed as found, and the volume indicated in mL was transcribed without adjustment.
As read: 75 mL
